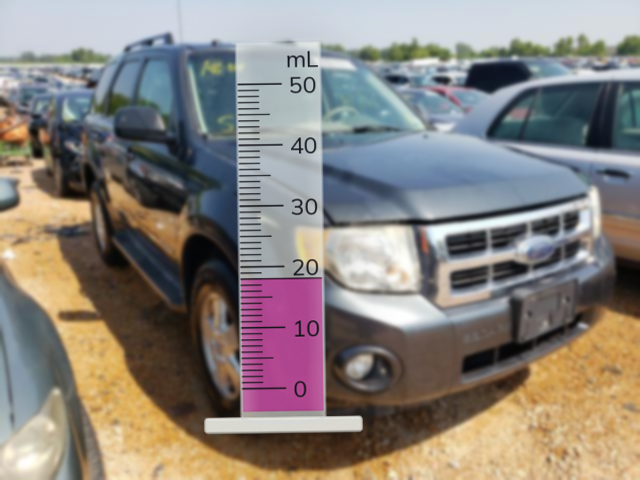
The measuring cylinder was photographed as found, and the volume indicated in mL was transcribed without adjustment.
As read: 18 mL
